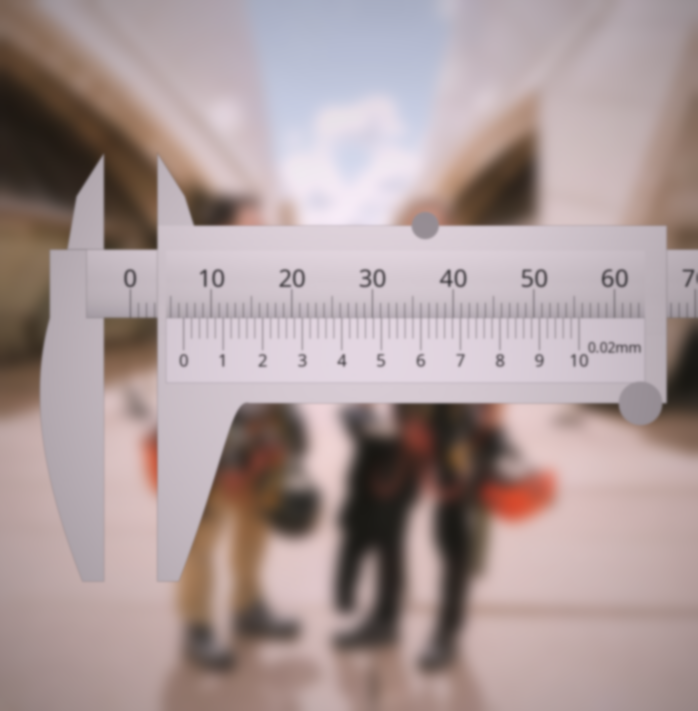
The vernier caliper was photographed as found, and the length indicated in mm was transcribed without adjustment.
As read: 6.6 mm
